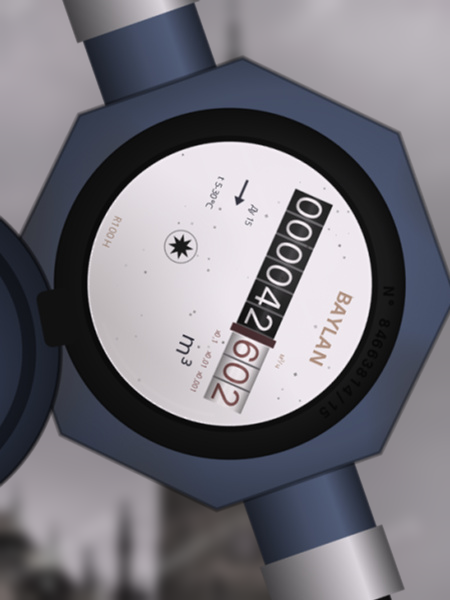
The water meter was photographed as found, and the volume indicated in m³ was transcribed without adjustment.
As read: 42.602 m³
